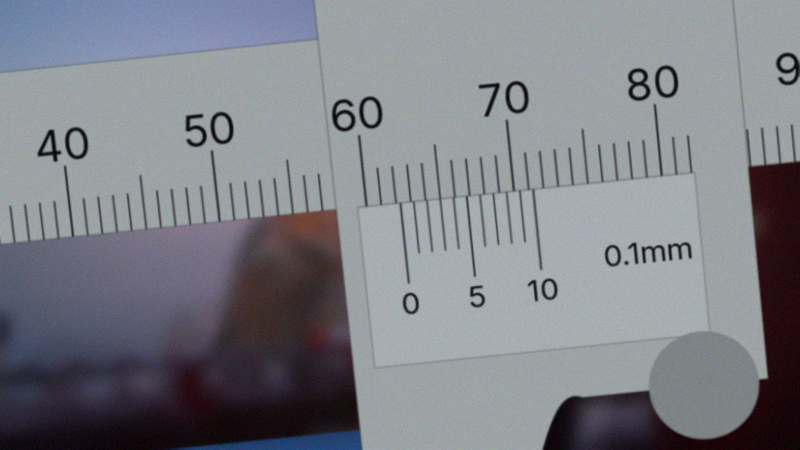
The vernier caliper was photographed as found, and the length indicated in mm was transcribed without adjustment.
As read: 62.3 mm
